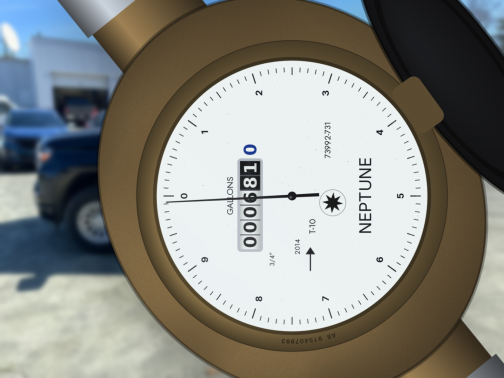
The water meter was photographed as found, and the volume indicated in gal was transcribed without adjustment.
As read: 6809.9 gal
